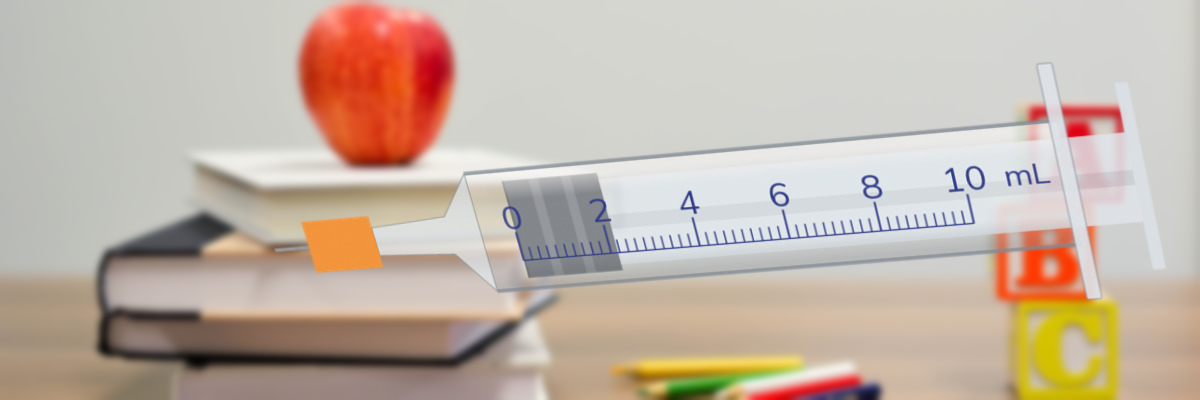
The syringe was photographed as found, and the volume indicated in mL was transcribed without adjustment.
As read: 0 mL
